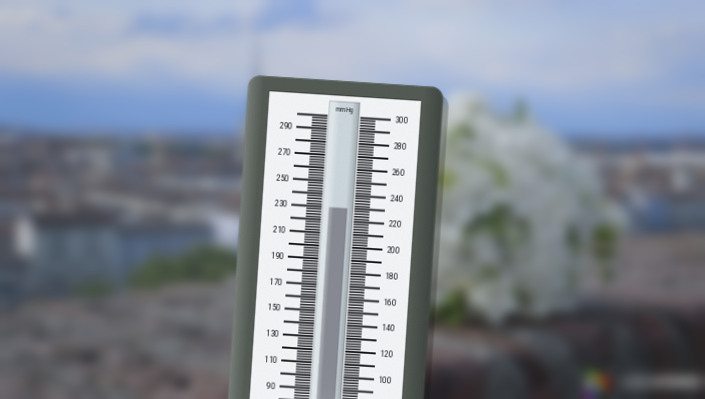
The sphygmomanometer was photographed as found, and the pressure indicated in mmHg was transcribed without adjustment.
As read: 230 mmHg
